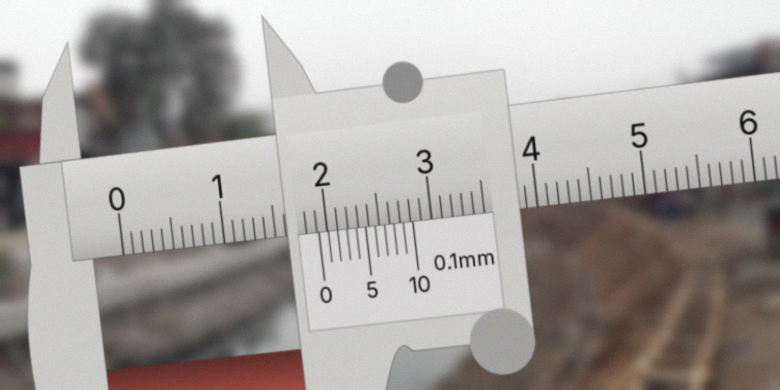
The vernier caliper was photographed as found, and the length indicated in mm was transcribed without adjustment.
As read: 19.2 mm
